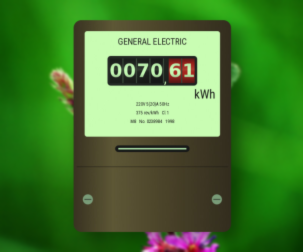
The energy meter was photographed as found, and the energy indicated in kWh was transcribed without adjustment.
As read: 70.61 kWh
